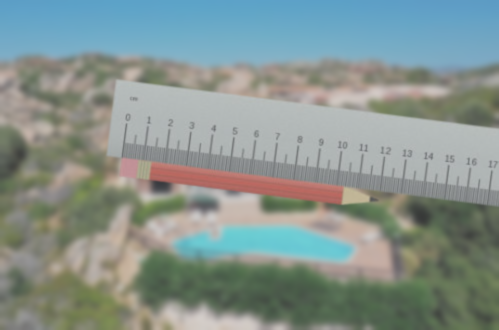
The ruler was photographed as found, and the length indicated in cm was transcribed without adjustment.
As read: 12 cm
